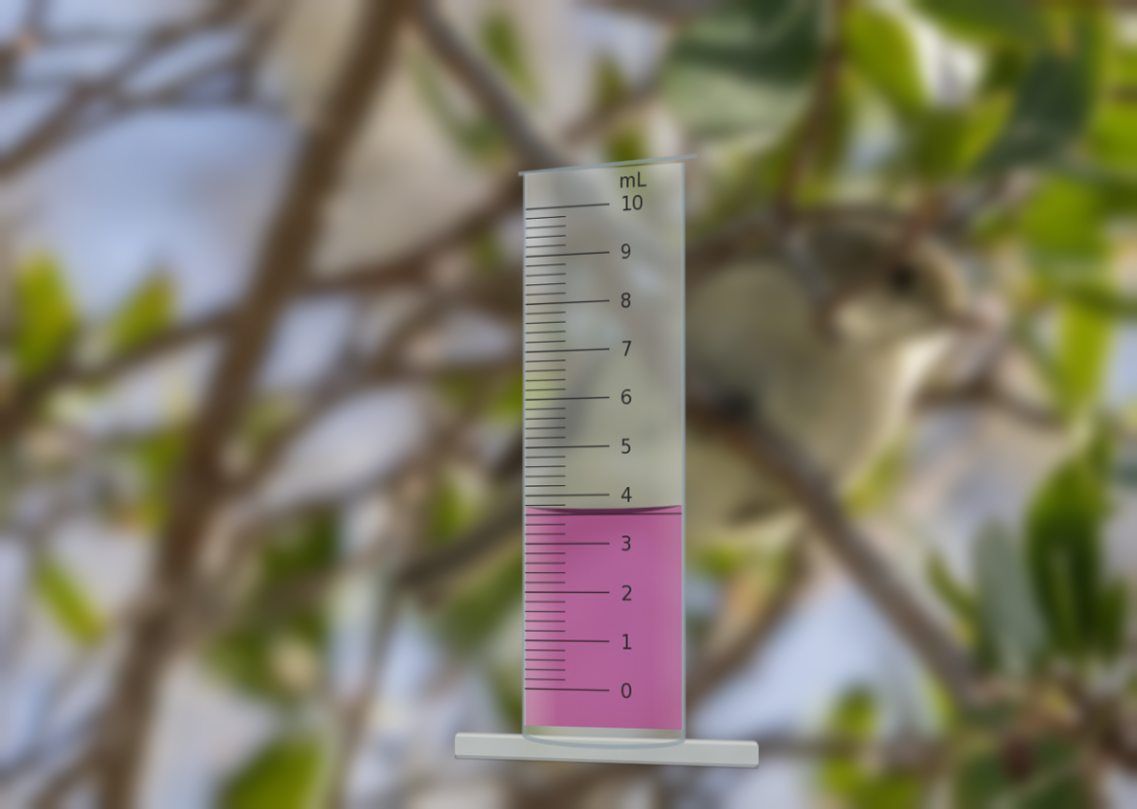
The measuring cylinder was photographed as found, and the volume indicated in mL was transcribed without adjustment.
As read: 3.6 mL
